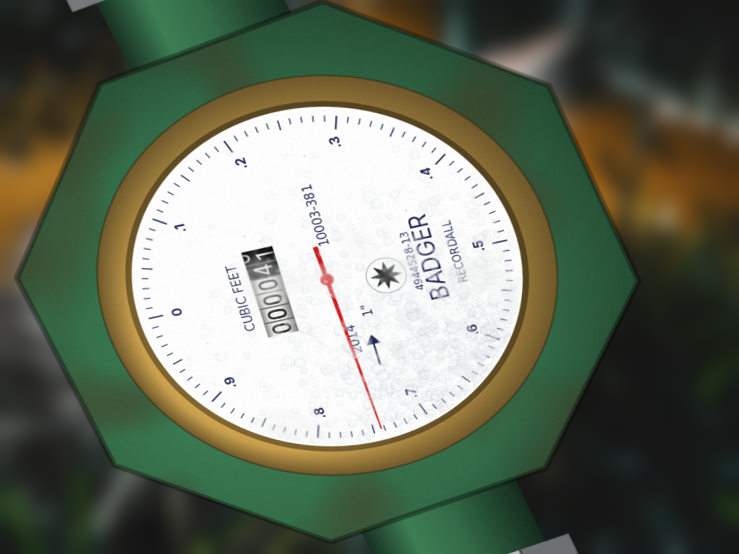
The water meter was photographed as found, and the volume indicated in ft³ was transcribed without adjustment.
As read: 40.74 ft³
